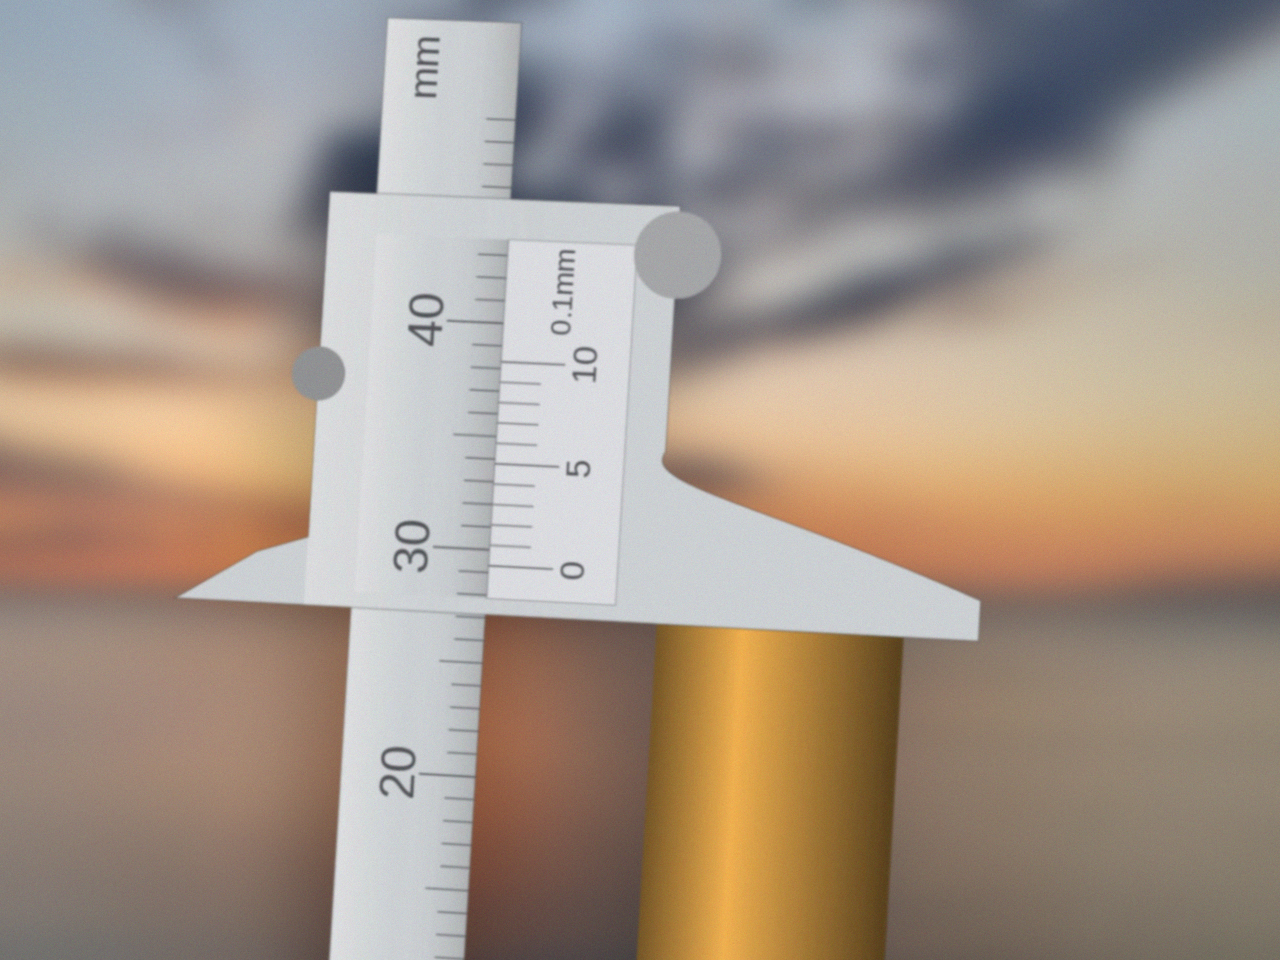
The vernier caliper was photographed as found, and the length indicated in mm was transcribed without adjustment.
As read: 29.3 mm
